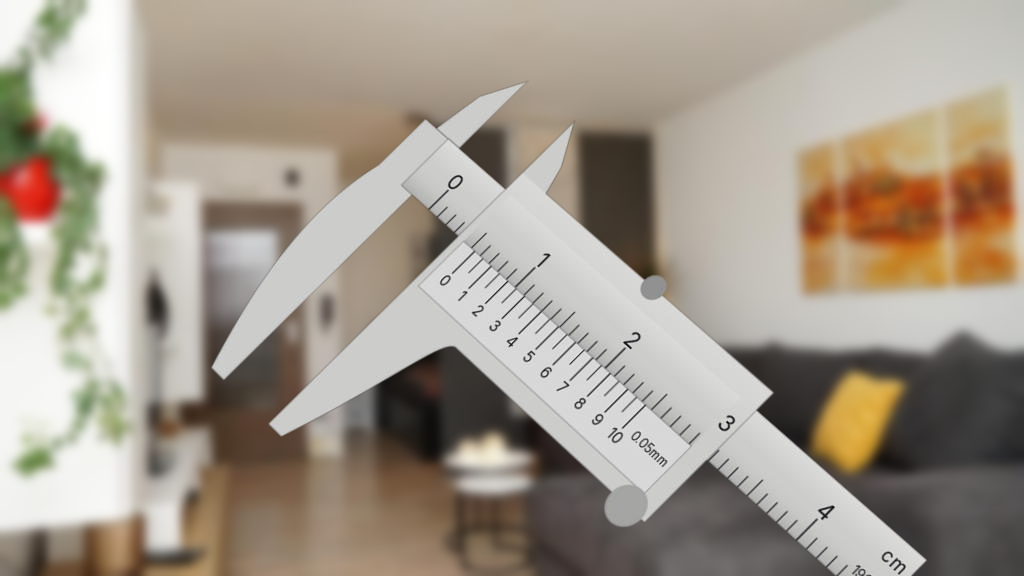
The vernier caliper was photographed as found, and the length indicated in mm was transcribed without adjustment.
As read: 5.4 mm
